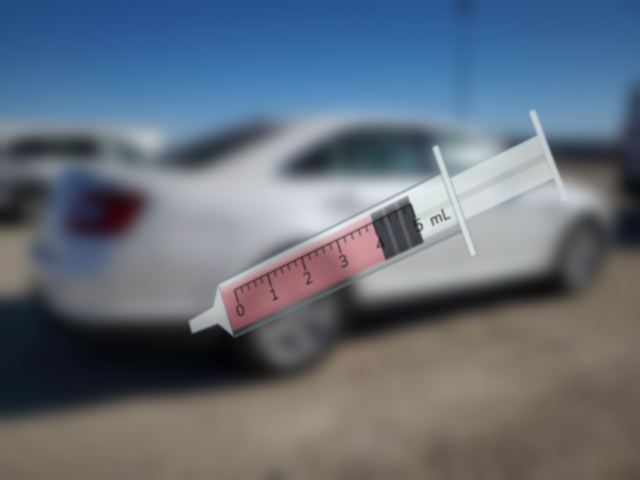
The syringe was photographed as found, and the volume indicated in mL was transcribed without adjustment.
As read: 4 mL
